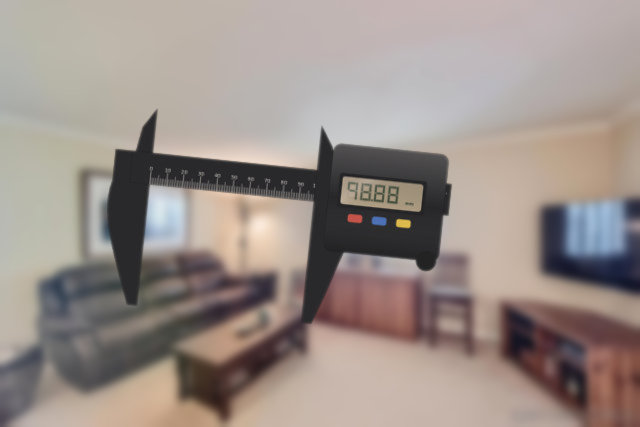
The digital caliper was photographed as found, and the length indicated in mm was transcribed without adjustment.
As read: 98.88 mm
